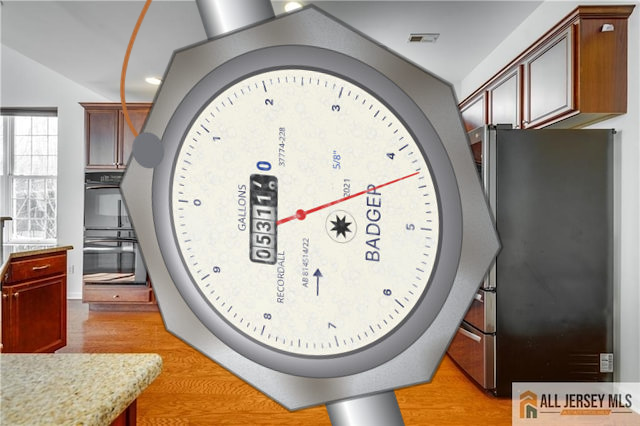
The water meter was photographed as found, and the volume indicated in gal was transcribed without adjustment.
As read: 531174.3 gal
